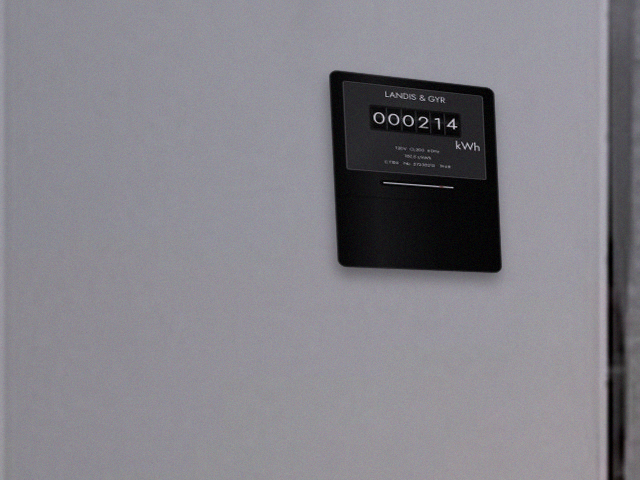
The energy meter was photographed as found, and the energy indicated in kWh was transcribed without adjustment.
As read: 214 kWh
